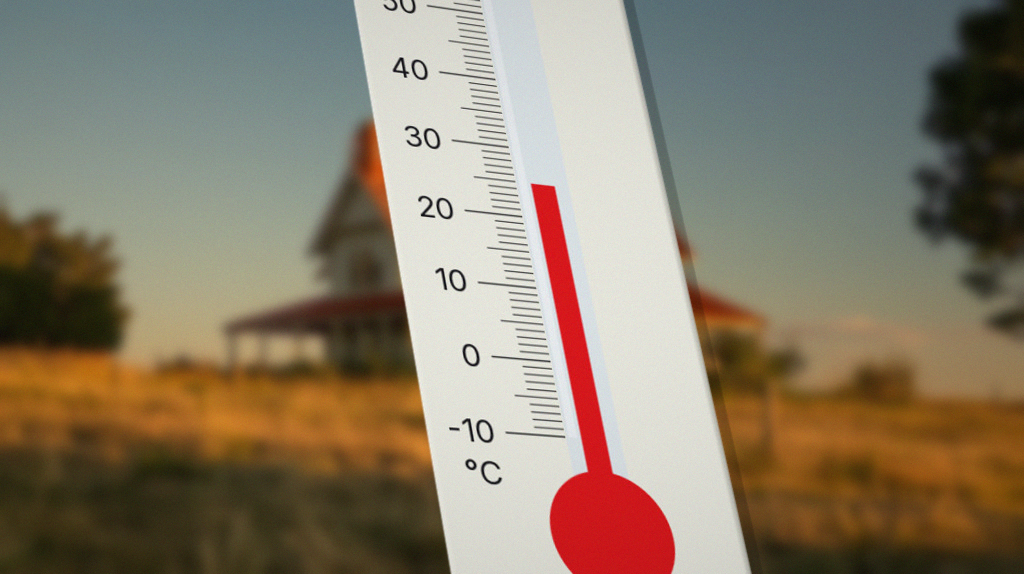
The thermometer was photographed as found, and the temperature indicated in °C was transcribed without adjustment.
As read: 25 °C
